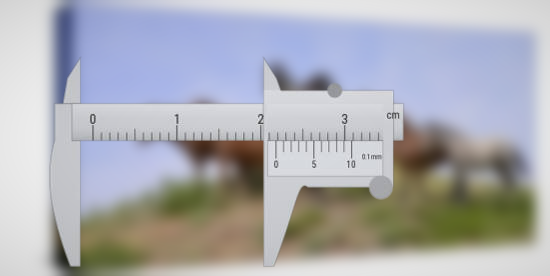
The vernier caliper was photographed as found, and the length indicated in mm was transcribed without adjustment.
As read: 21.8 mm
